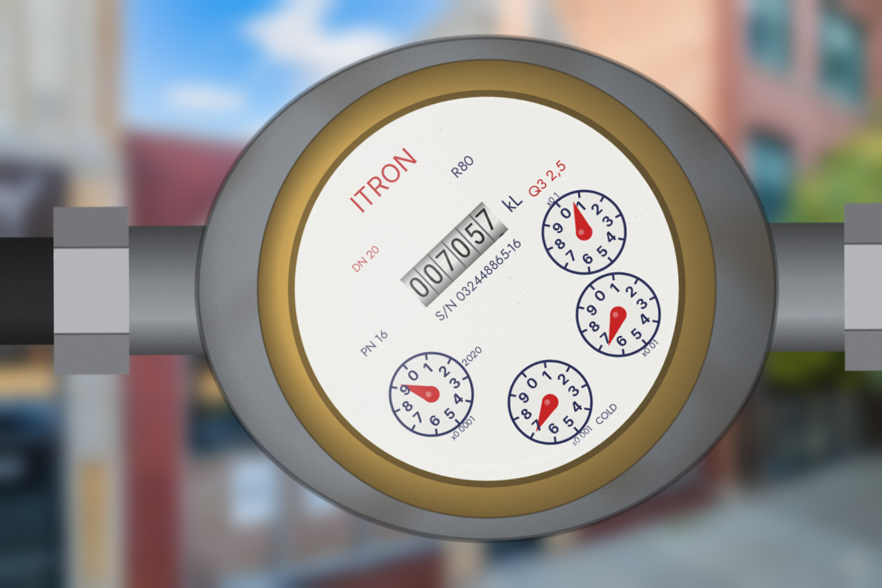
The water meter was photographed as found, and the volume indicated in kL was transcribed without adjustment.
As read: 7057.0669 kL
